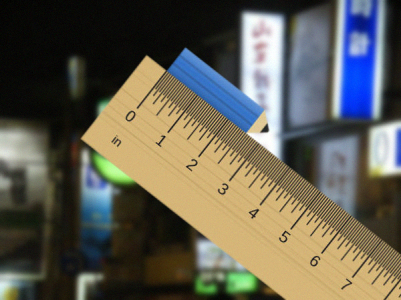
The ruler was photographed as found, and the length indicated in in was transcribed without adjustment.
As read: 3 in
